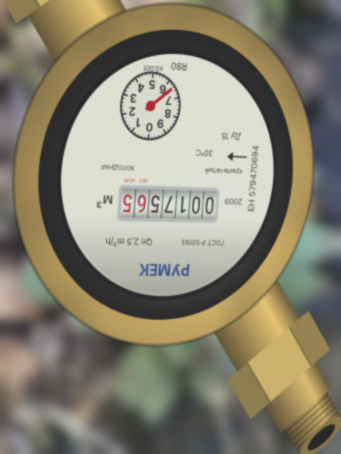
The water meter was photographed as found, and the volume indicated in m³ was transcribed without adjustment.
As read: 175.656 m³
